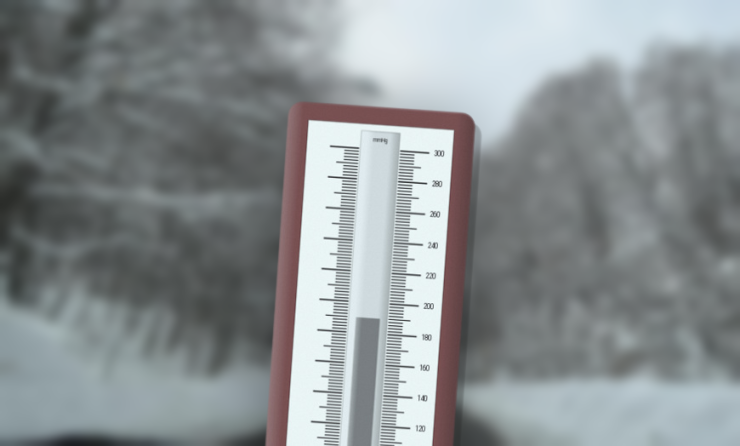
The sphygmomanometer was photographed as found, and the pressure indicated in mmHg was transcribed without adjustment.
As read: 190 mmHg
